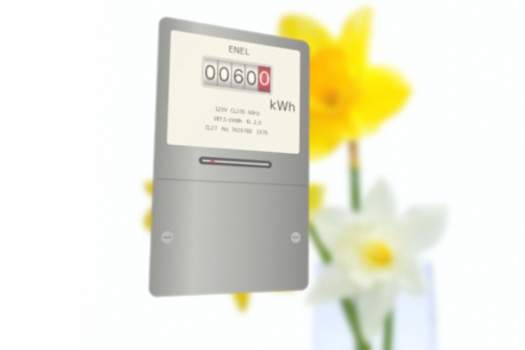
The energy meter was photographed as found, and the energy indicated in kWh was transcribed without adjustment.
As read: 60.0 kWh
